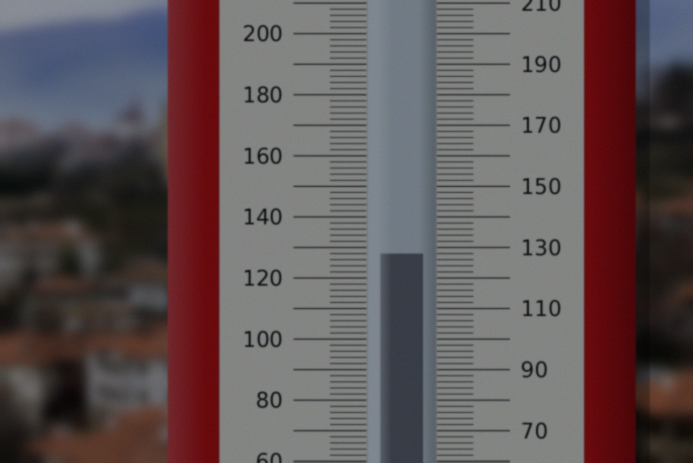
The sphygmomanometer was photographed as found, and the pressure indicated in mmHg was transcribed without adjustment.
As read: 128 mmHg
